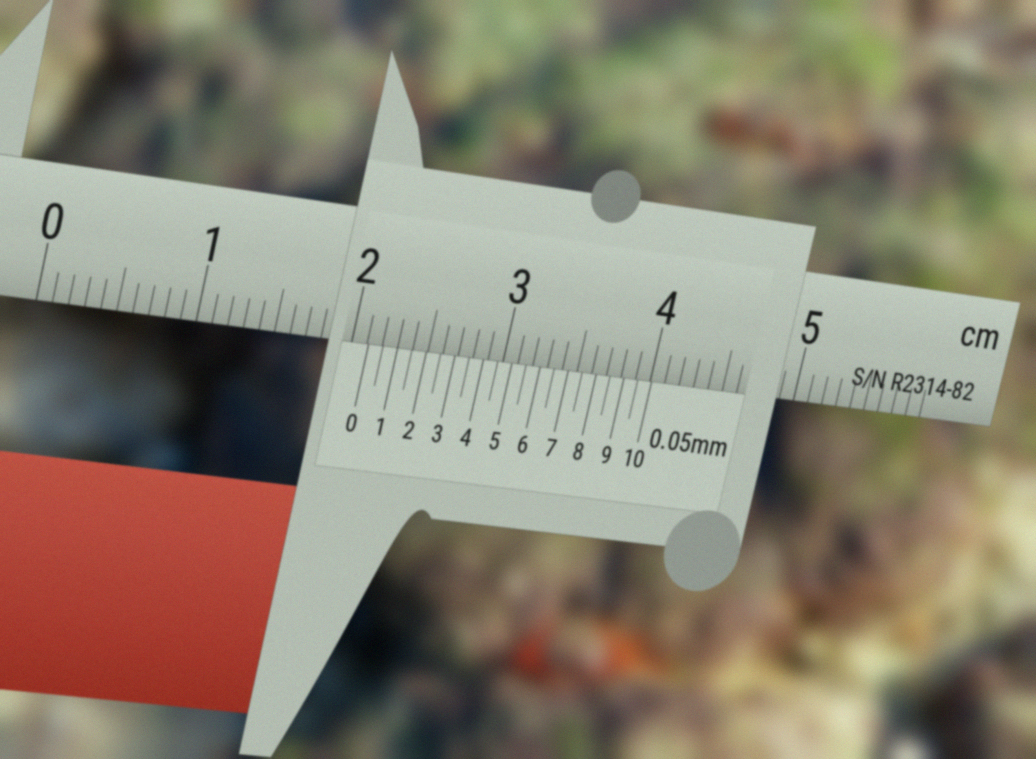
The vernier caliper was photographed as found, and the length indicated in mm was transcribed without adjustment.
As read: 21.1 mm
